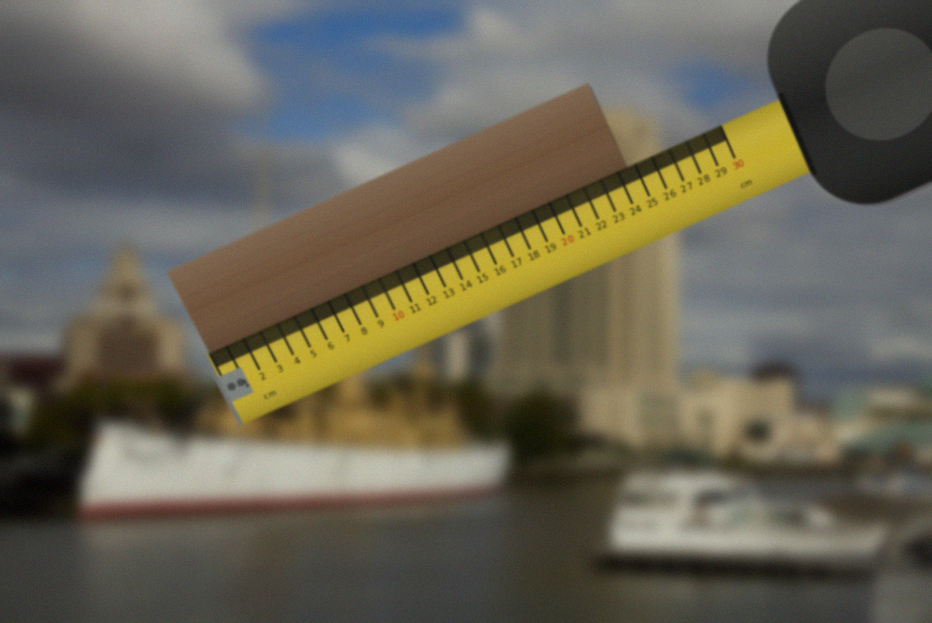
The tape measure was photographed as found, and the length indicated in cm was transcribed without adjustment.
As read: 24.5 cm
